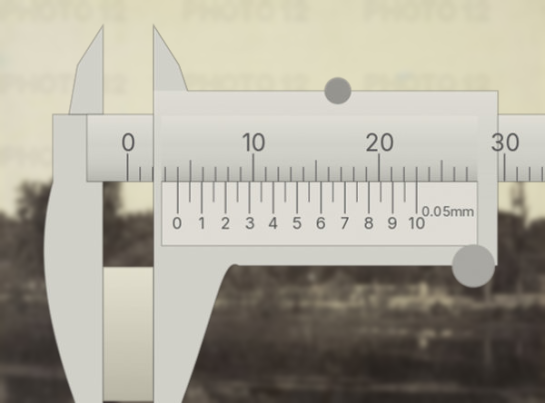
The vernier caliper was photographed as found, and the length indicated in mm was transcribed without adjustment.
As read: 4.0 mm
